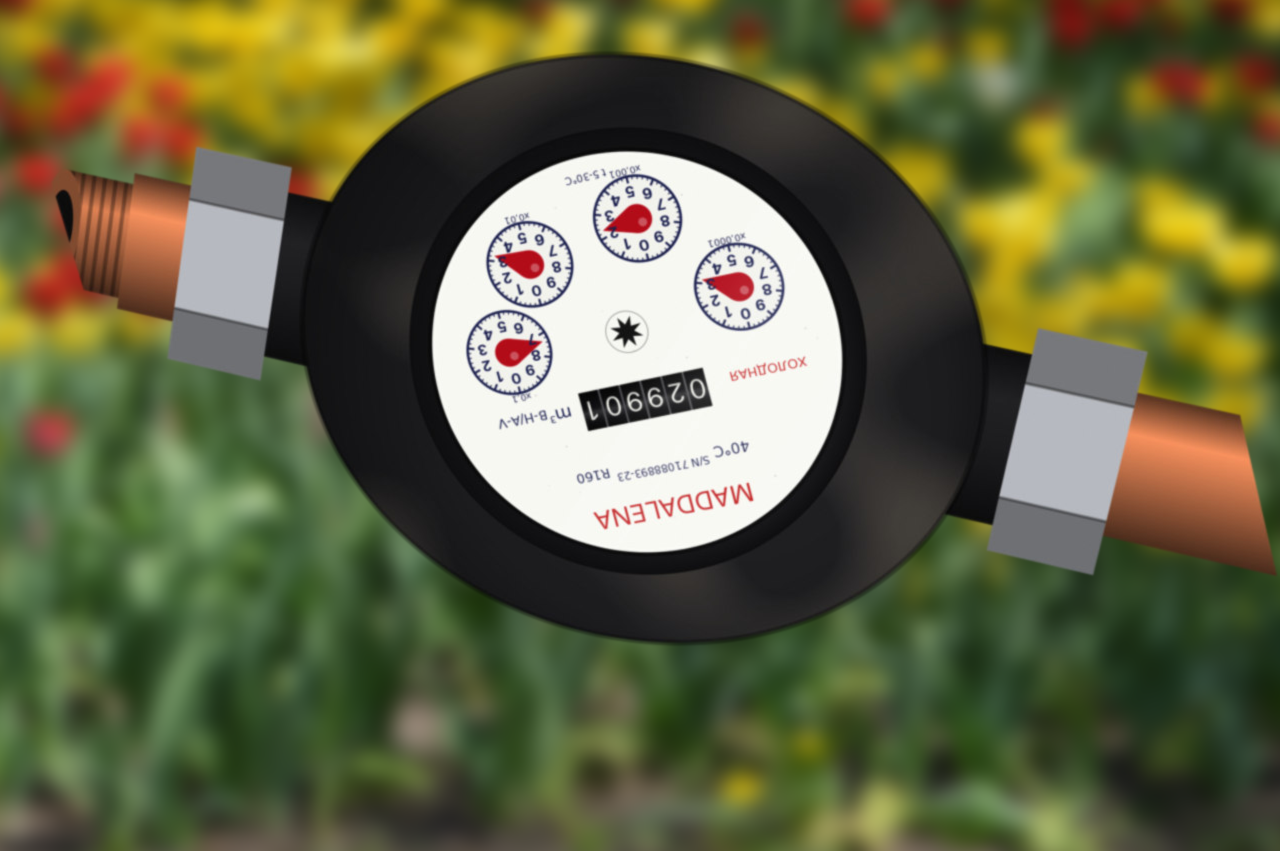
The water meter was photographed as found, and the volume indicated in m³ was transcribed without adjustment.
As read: 29901.7323 m³
